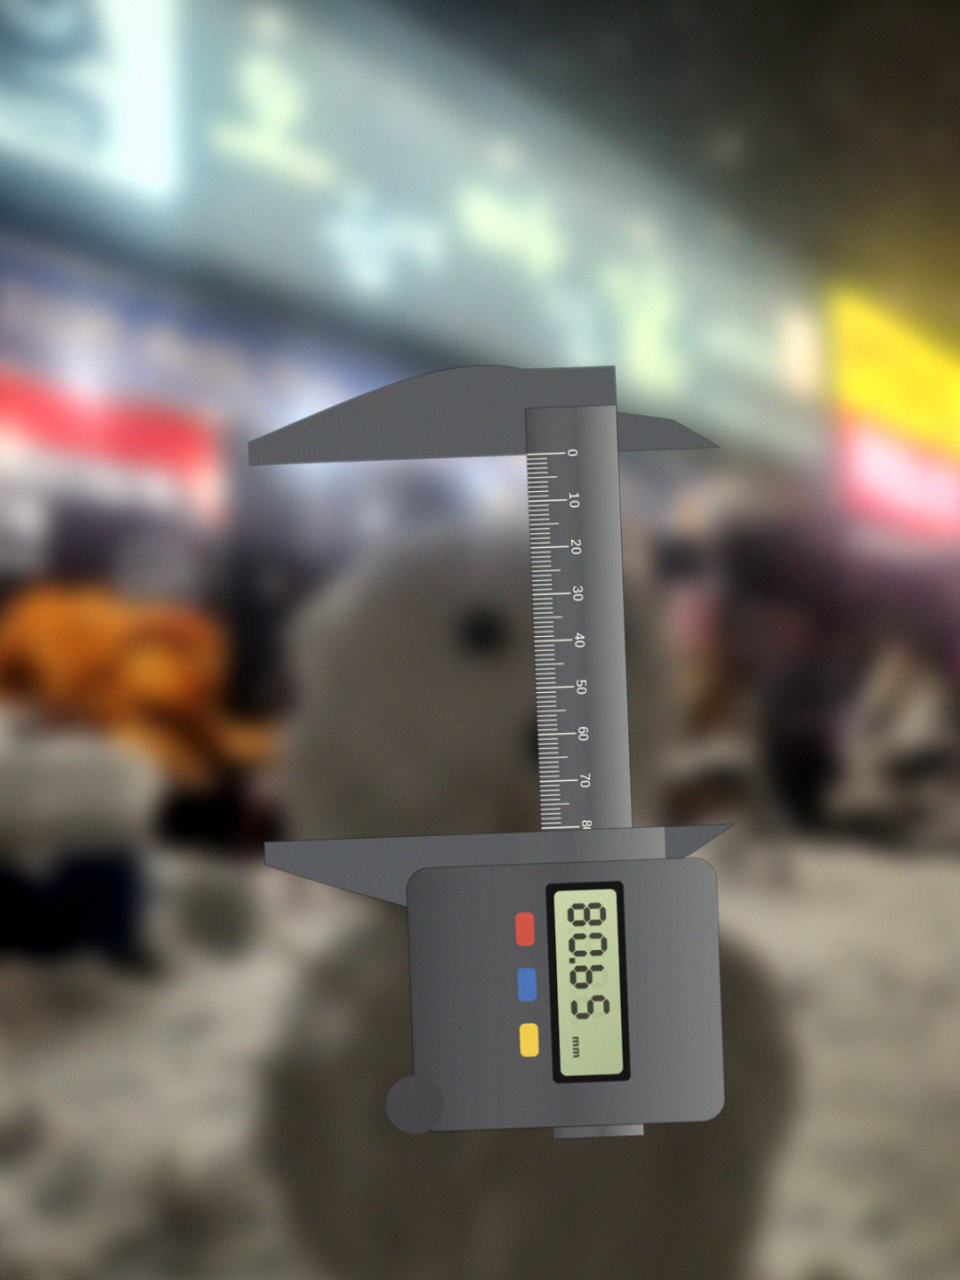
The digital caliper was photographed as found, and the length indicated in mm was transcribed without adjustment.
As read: 80.65 mm
